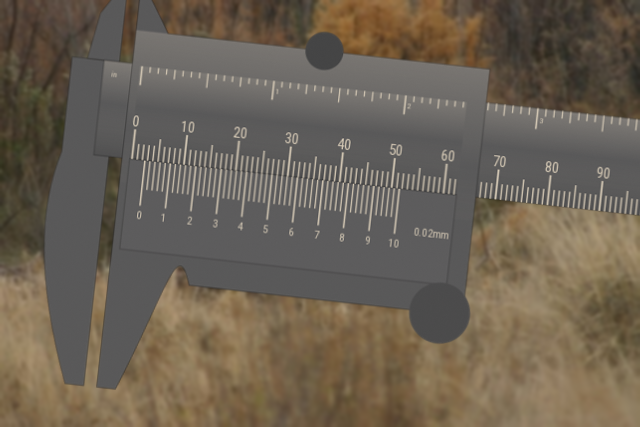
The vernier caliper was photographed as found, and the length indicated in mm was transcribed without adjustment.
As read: 2.5 mm
